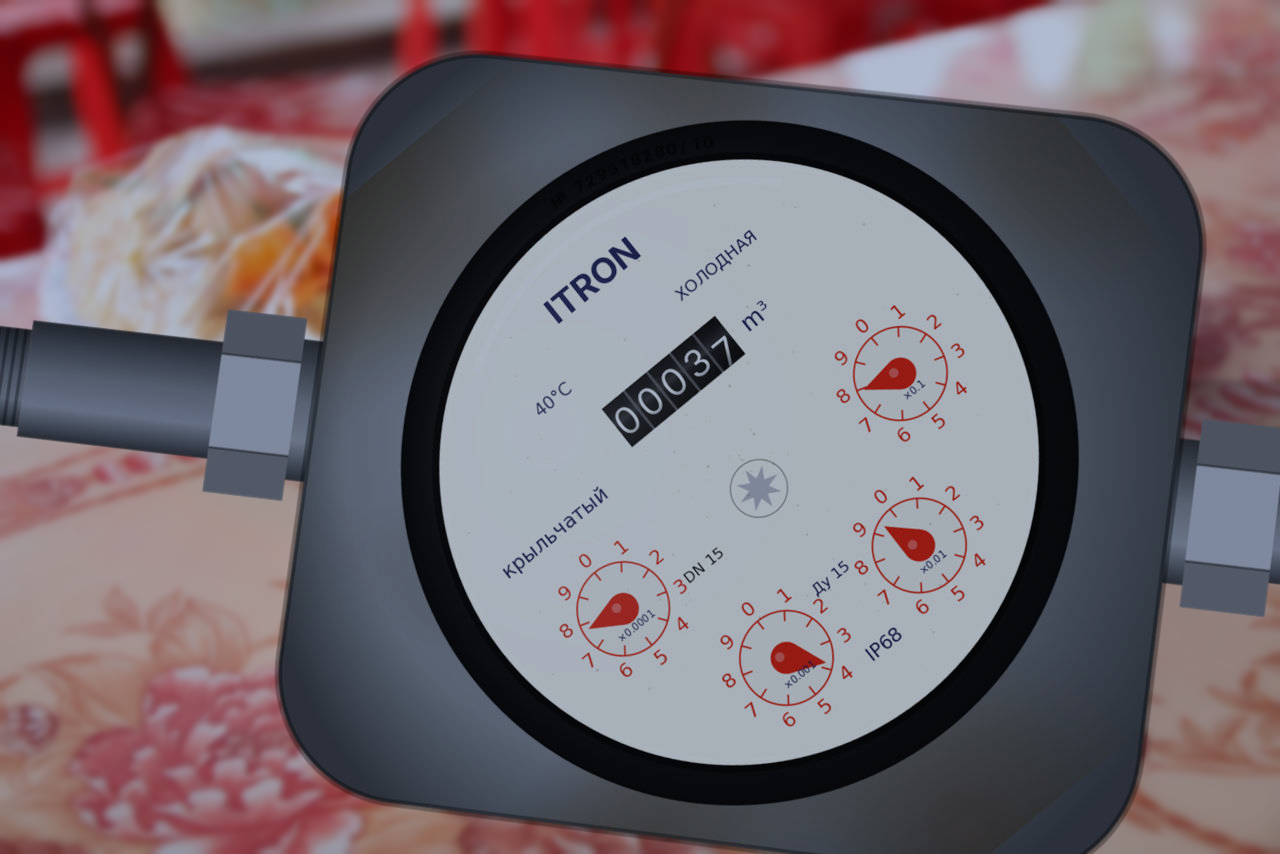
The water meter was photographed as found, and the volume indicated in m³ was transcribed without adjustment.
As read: 36.7937 m³
